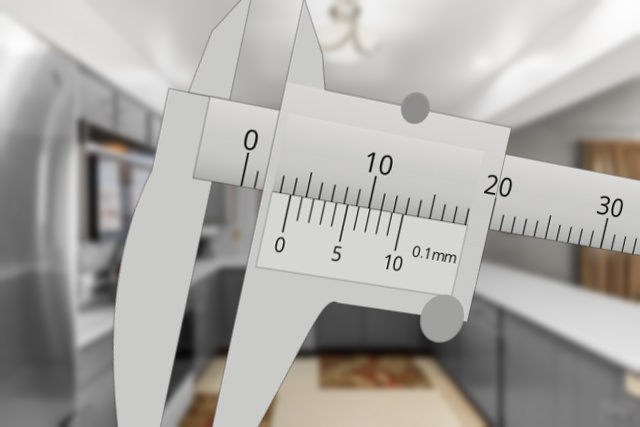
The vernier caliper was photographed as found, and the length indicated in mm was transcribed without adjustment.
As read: 3.8 mm
